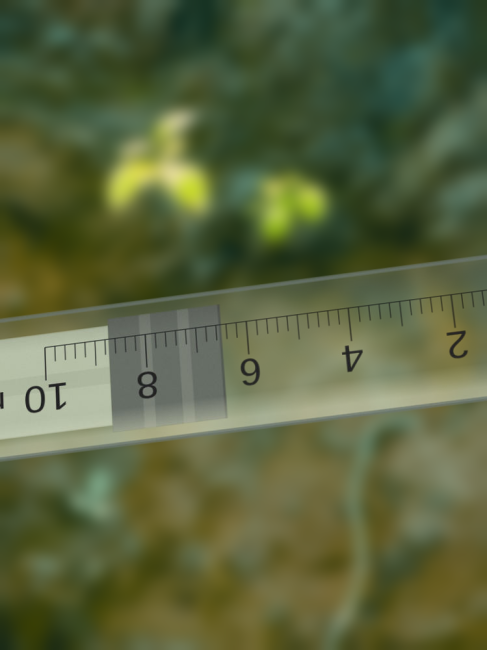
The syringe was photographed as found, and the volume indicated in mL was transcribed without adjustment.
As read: 6.5 mL
